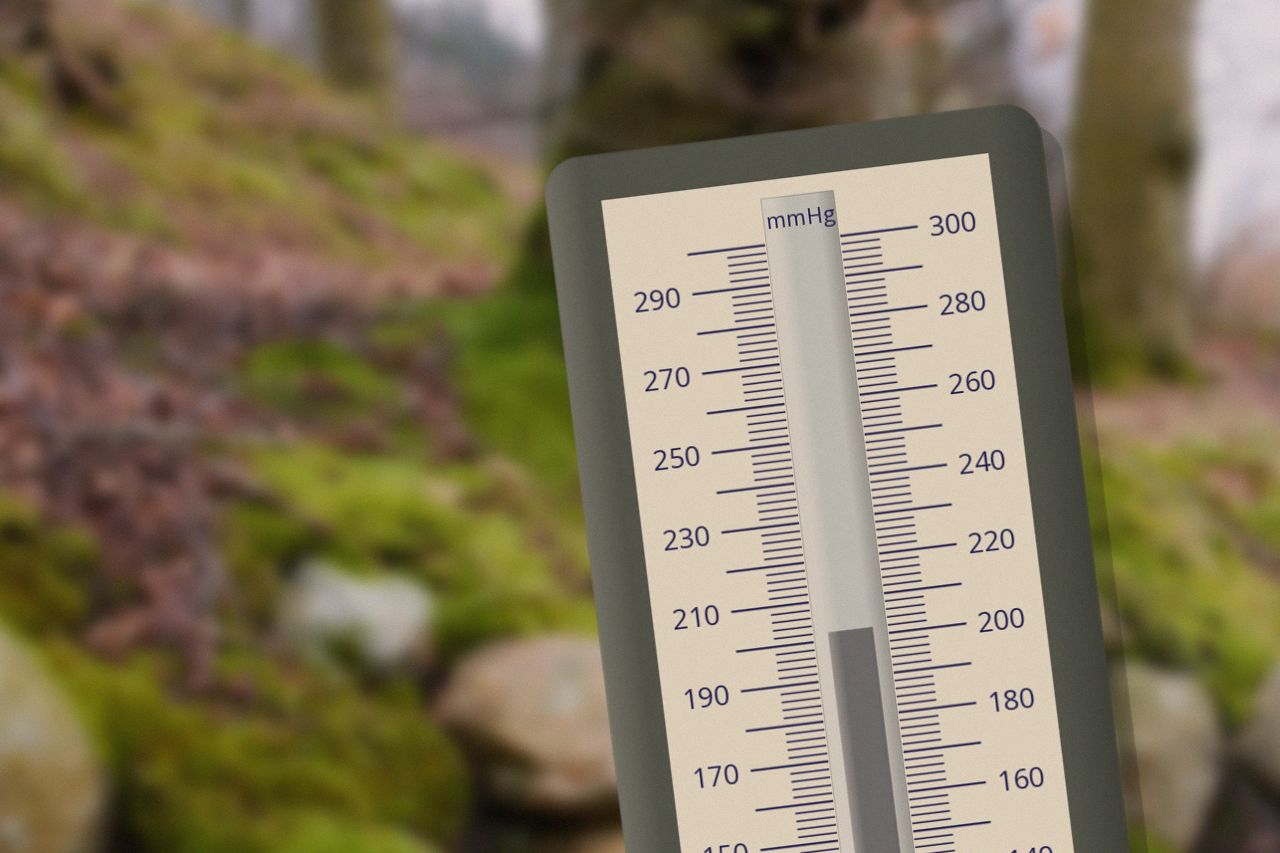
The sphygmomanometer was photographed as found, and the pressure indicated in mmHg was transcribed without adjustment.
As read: 202 mmHg
